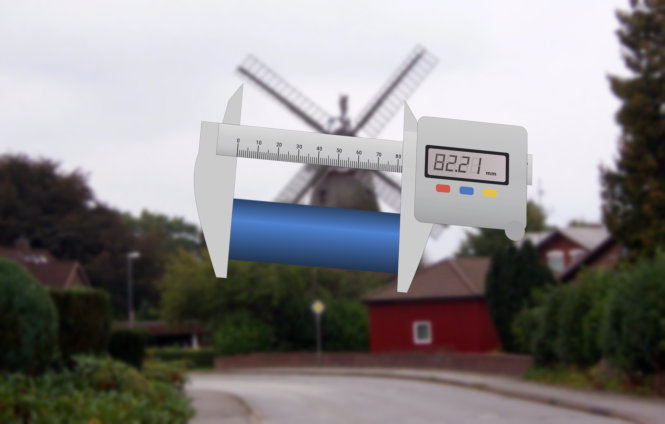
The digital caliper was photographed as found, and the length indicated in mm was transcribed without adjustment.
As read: 82.21 mm
